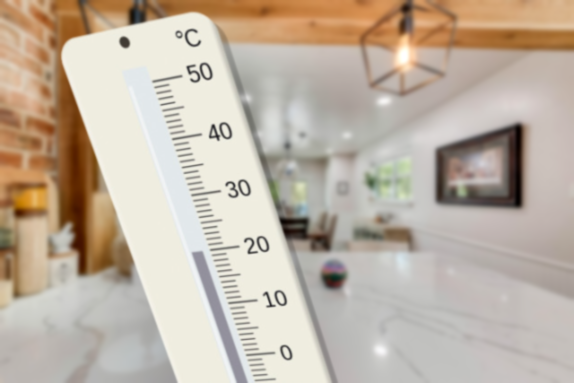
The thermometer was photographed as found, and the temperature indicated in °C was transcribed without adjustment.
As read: 20 °C
